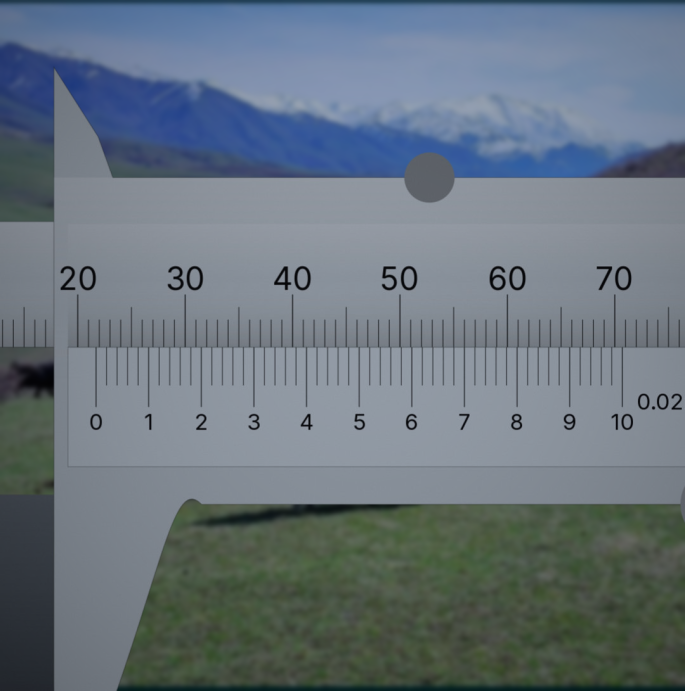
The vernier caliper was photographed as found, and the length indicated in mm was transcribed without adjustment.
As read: 21.7 mm
